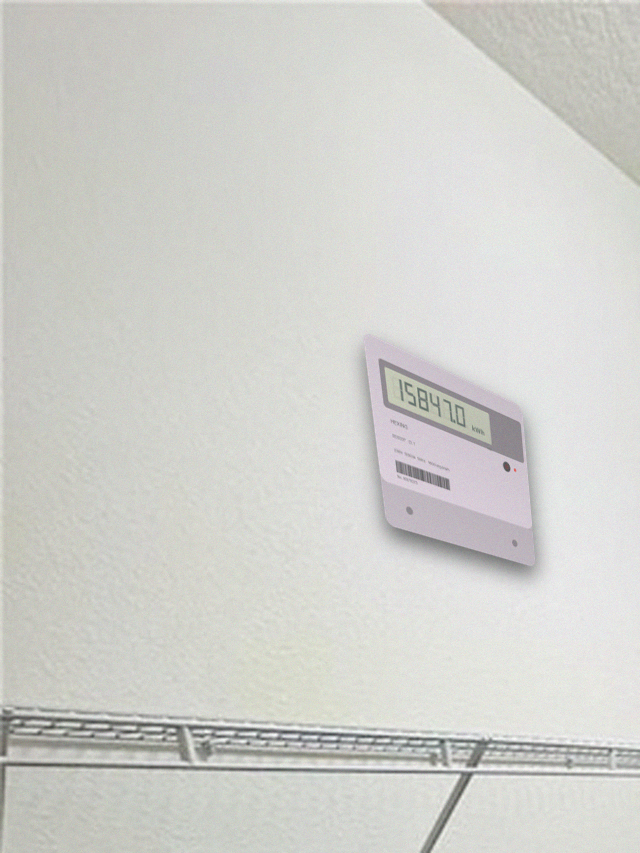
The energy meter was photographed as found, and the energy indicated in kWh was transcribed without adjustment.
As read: 15847.0 kWh
